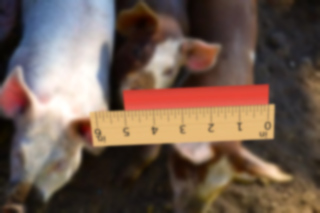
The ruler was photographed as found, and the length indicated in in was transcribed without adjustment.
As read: 5 in
